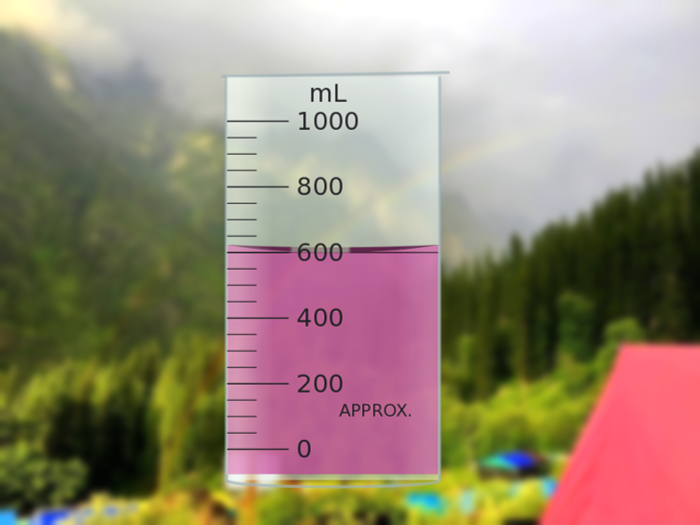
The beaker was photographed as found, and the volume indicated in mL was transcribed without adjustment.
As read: 600 mL
